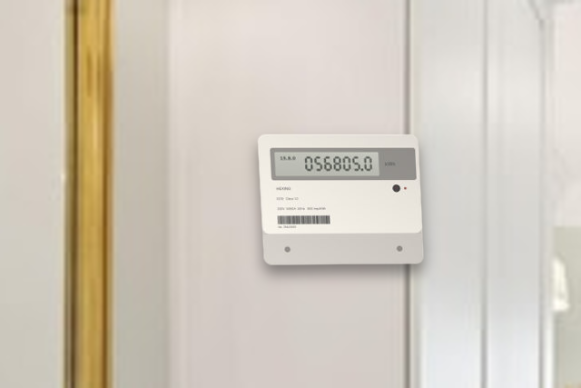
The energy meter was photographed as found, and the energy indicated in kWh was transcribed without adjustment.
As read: 56805.0 kWh
